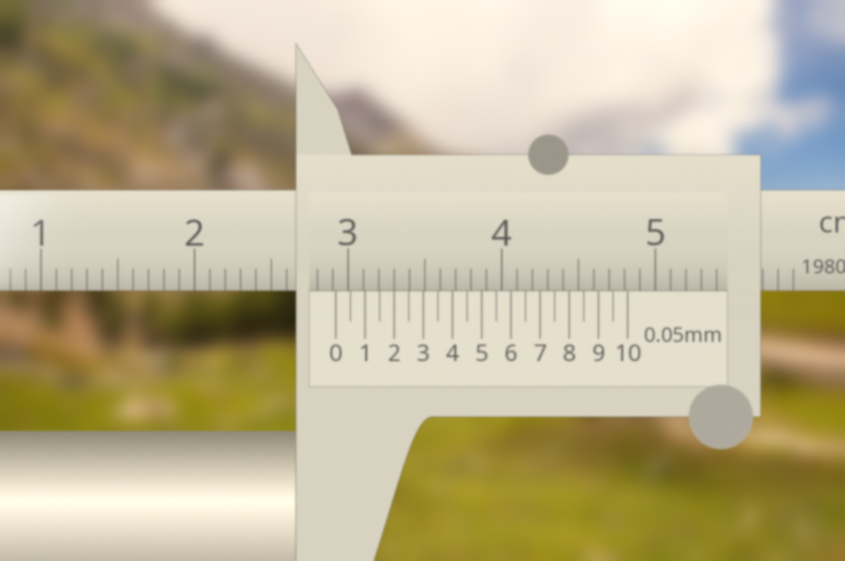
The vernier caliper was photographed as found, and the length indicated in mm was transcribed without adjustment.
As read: 29.2 mm
